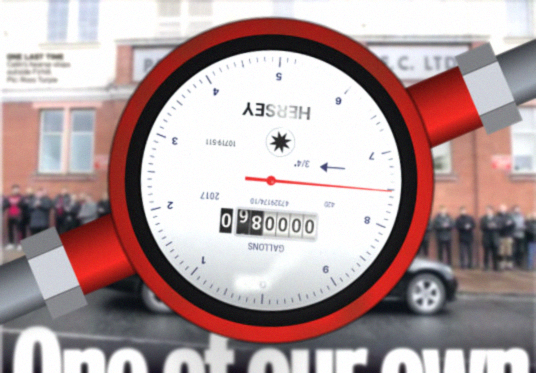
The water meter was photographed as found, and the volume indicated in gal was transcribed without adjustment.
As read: 857.5 gal
